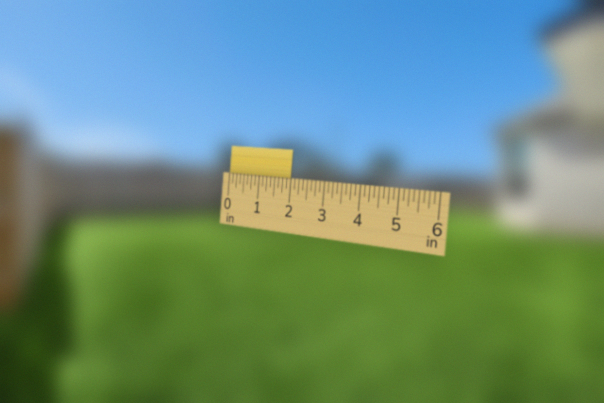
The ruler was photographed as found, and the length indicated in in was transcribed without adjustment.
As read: 2 in
